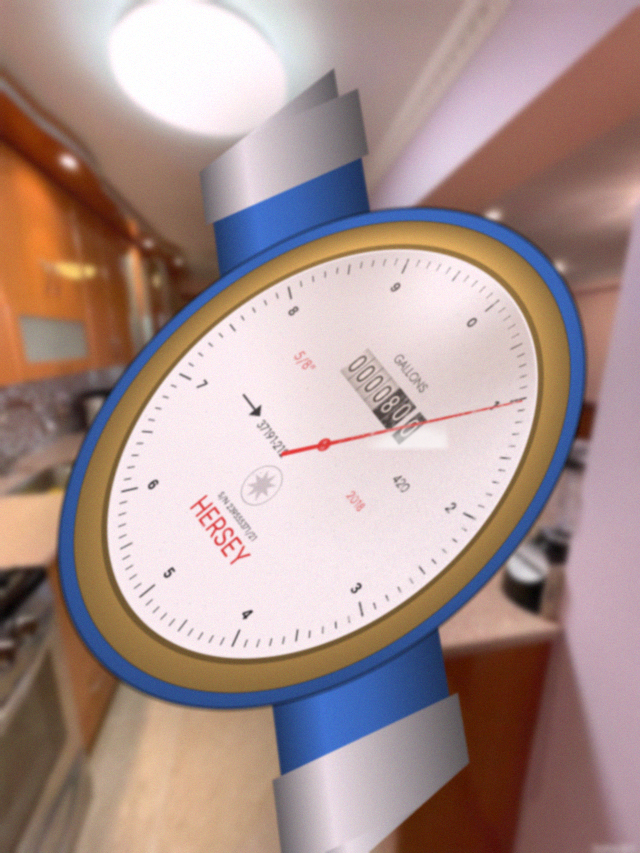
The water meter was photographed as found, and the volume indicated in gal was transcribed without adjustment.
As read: 801.0 gal
